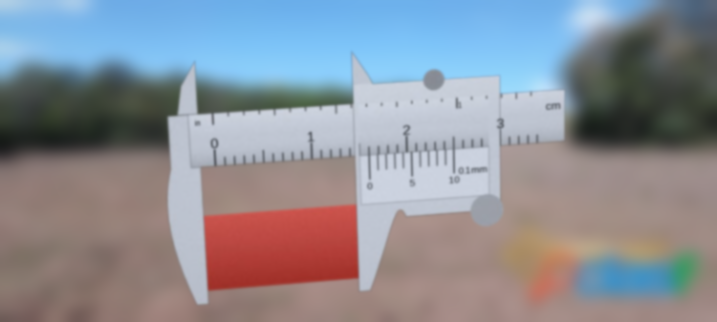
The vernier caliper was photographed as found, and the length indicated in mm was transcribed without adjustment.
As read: 16.0 mm
